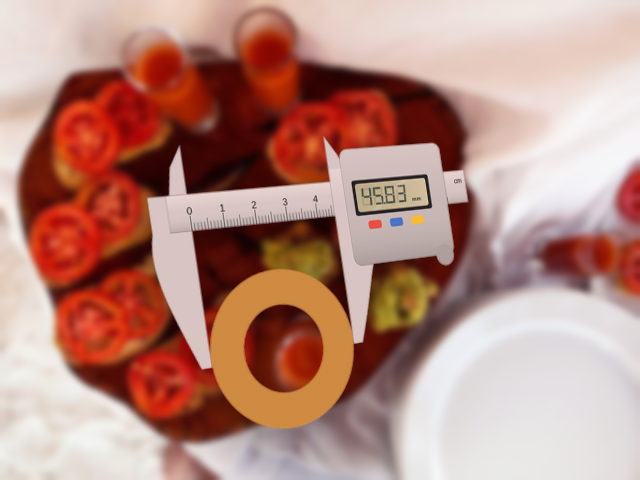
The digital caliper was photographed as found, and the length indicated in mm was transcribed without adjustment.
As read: 45.83 mm
